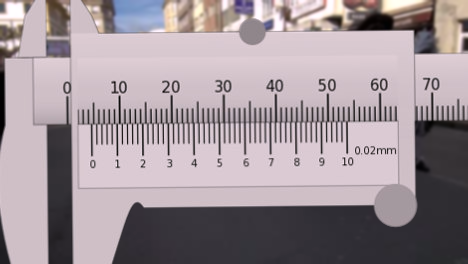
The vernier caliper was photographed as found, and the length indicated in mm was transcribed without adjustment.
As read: 4.6 mm
